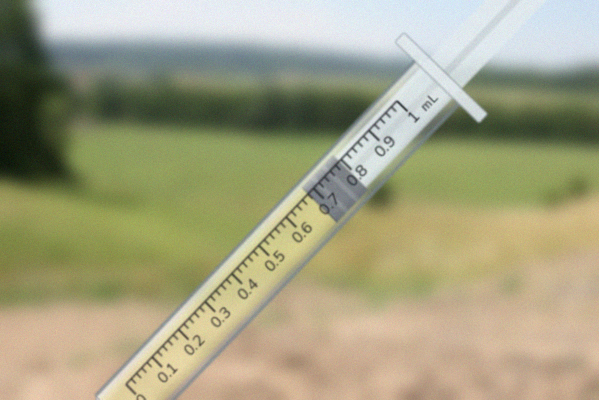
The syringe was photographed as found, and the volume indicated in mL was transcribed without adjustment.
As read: 0.68 mL
